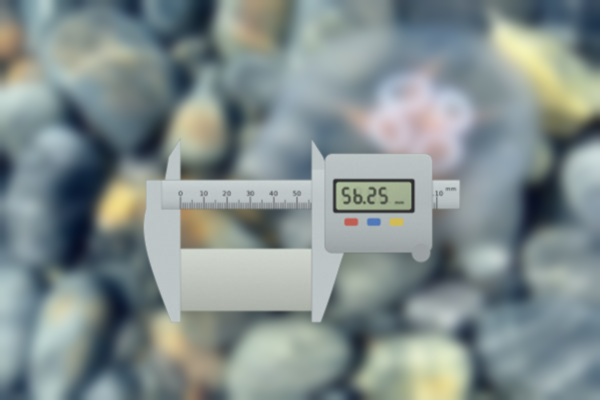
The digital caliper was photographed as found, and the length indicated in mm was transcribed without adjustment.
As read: 56.25 mm
